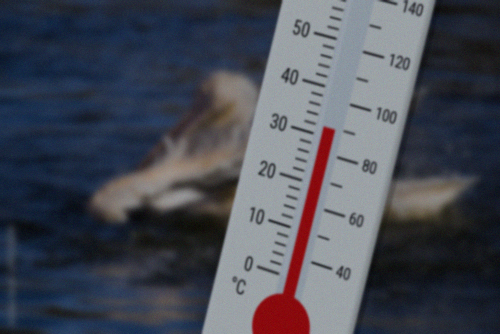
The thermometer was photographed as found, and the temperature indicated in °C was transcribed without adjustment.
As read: 32 °C
